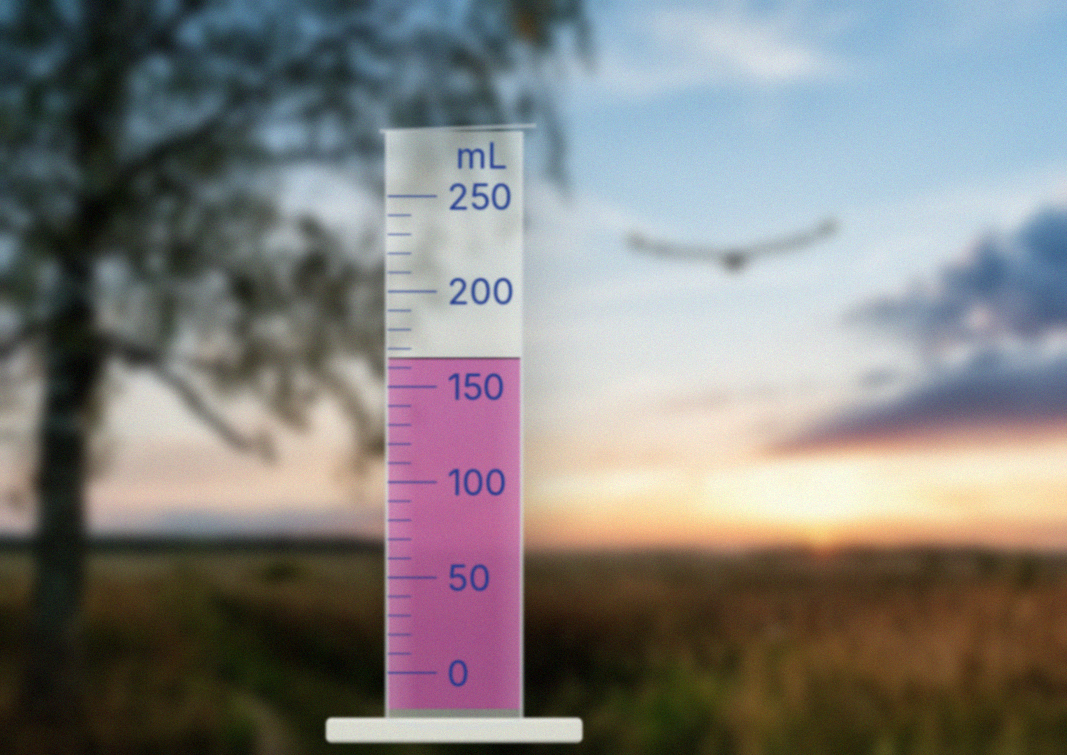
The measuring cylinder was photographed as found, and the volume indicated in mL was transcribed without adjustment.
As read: 165 mL
